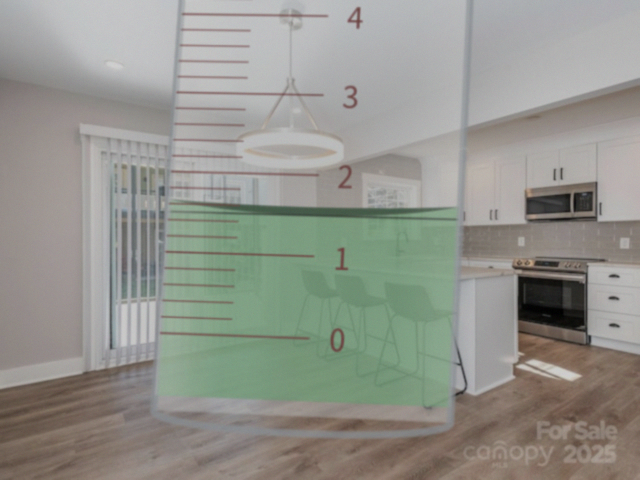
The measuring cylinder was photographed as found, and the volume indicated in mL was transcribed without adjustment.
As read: 1.5 mL
